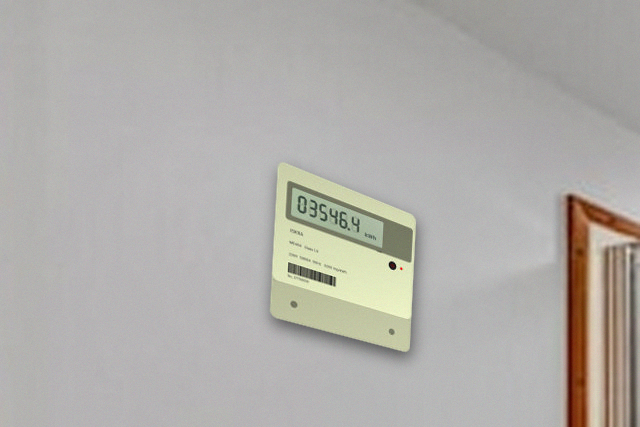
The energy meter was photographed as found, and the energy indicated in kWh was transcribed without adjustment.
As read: 3546.4 kWh
